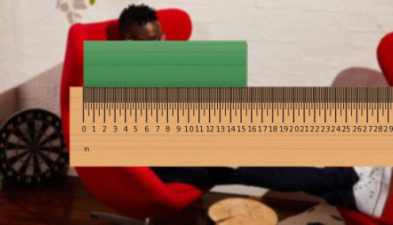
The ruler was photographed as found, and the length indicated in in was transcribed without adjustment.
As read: 15.5 in
